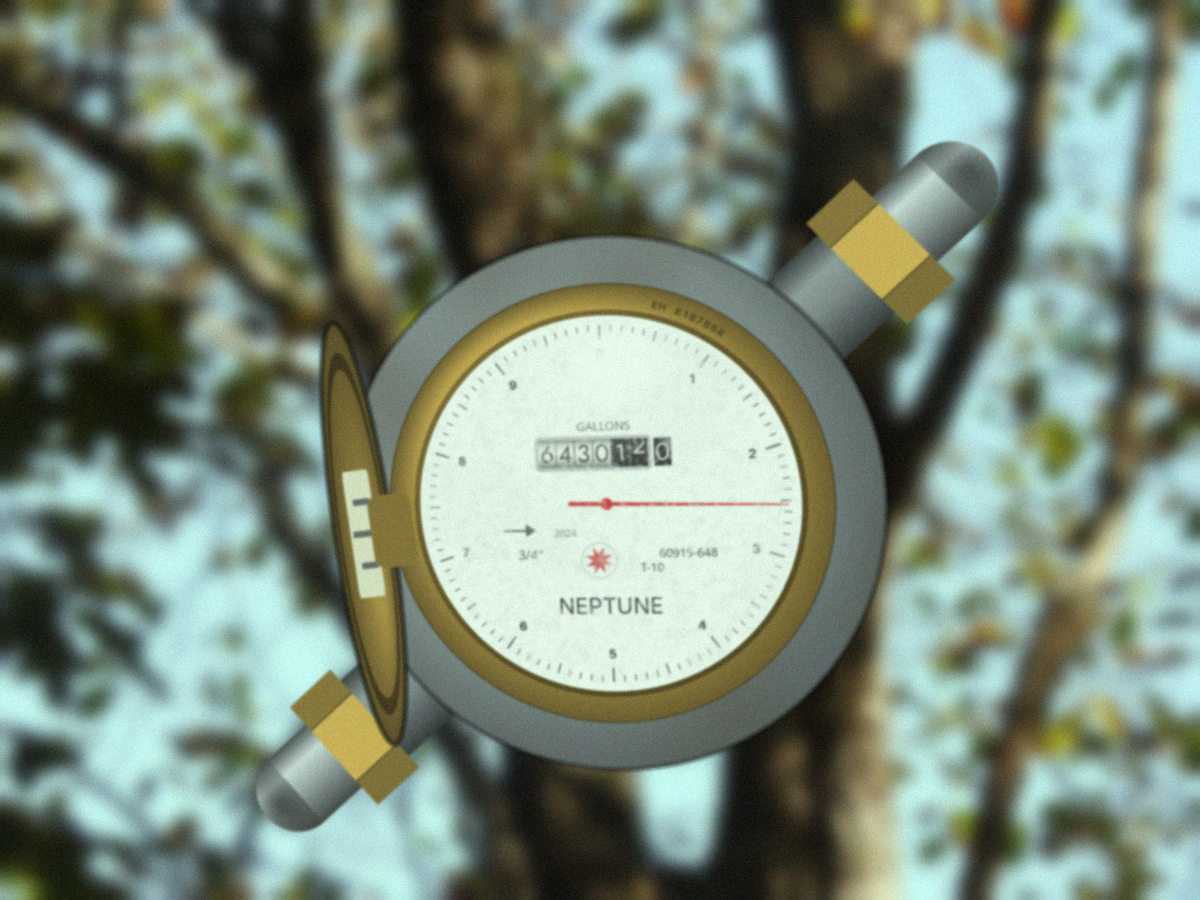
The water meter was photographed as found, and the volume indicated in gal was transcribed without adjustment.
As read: 6430122.5 gal
